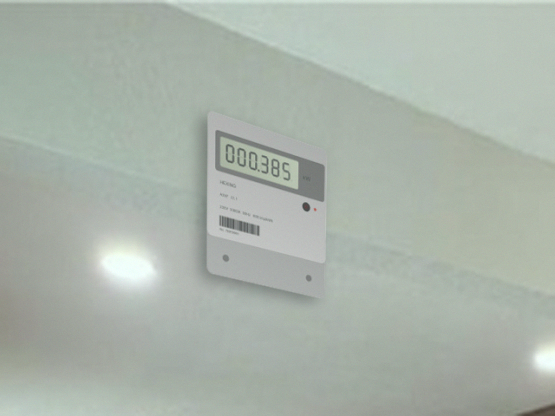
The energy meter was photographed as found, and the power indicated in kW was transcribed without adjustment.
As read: 0.385 kW
